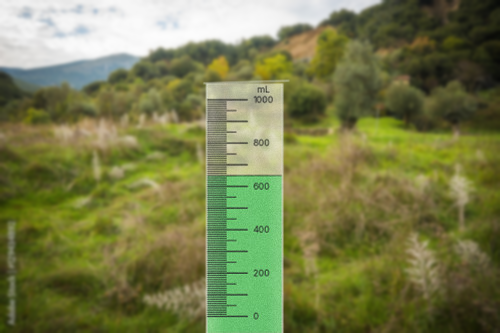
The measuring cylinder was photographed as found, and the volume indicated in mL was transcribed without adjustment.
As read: 650 mL
